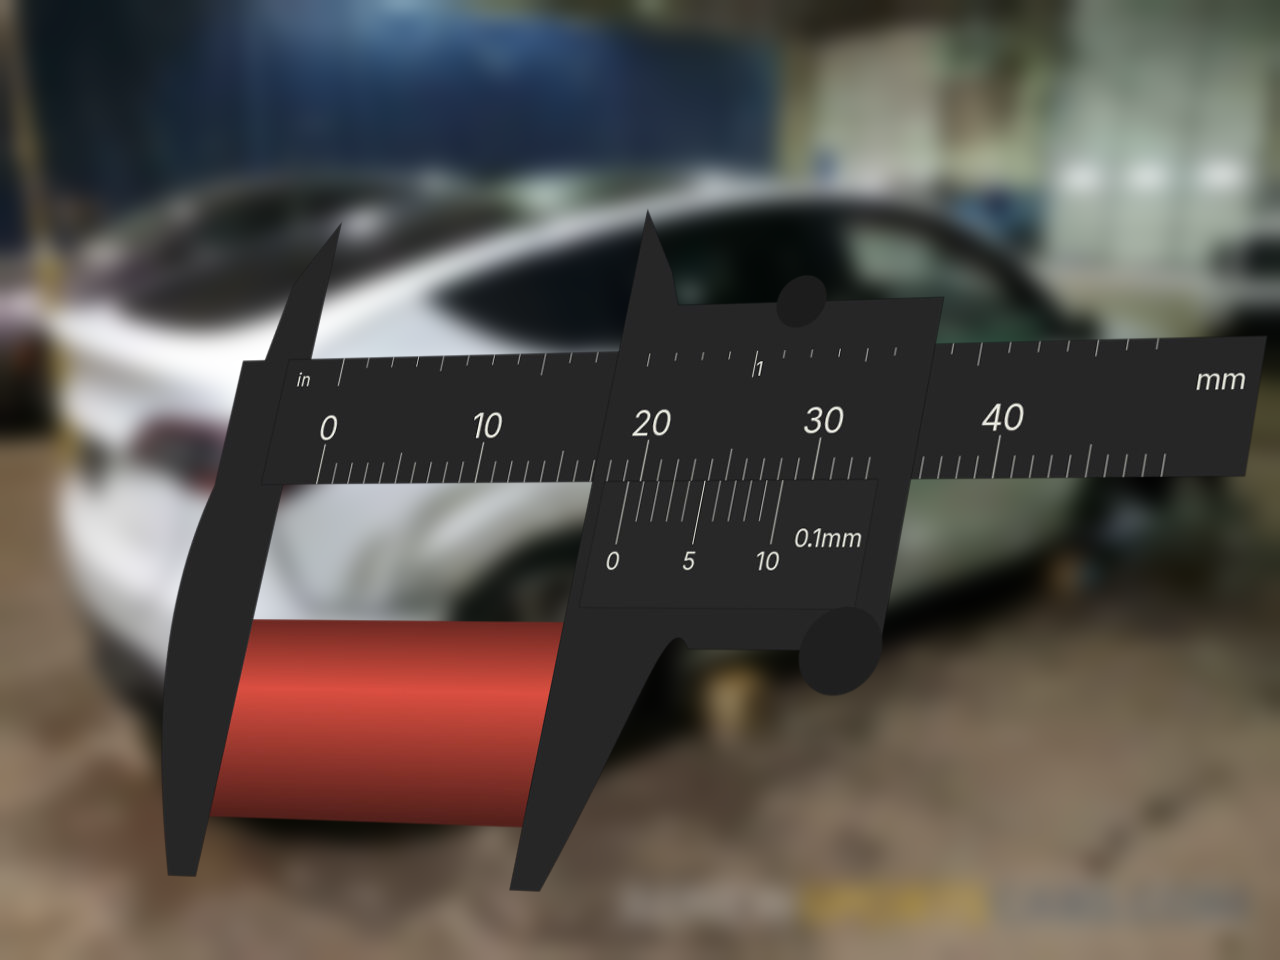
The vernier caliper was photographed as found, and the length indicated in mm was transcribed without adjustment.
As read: 19.3 mm
